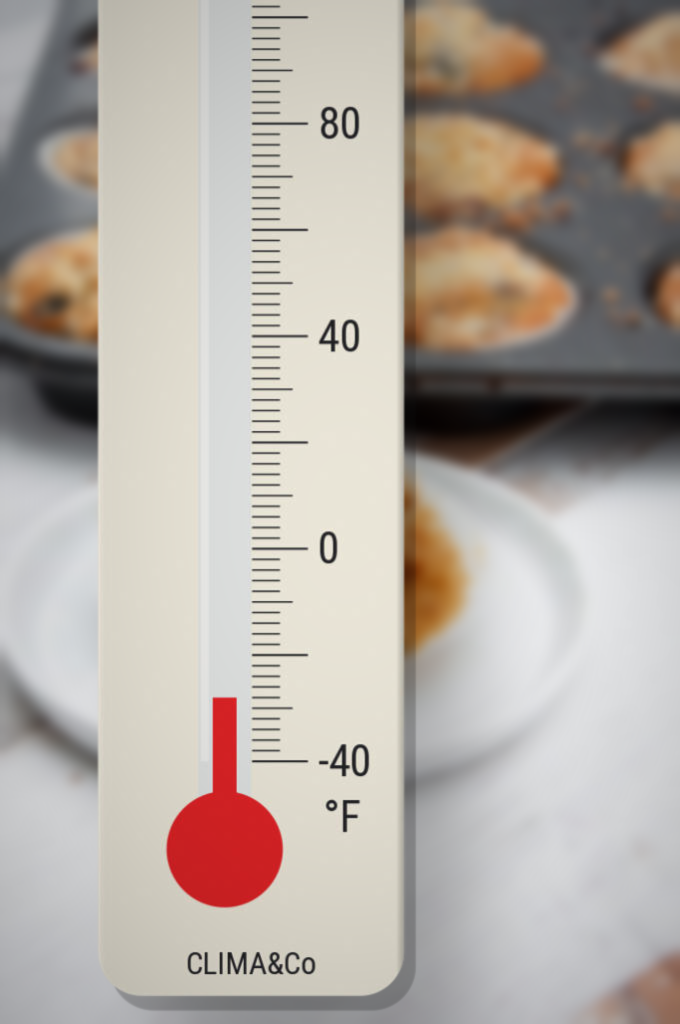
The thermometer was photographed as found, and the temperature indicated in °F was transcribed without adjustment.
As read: -28 °F
